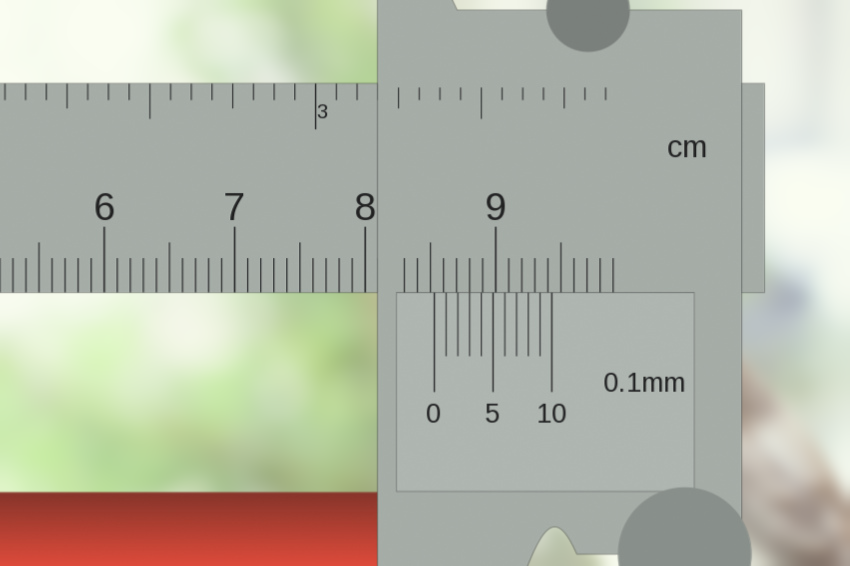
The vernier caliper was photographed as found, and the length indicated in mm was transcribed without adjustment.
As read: 85.3 mm
